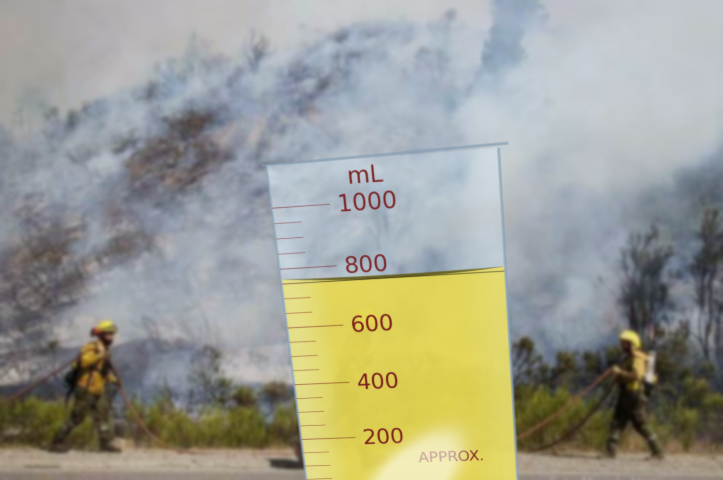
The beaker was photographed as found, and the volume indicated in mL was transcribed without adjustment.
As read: 750 mL
